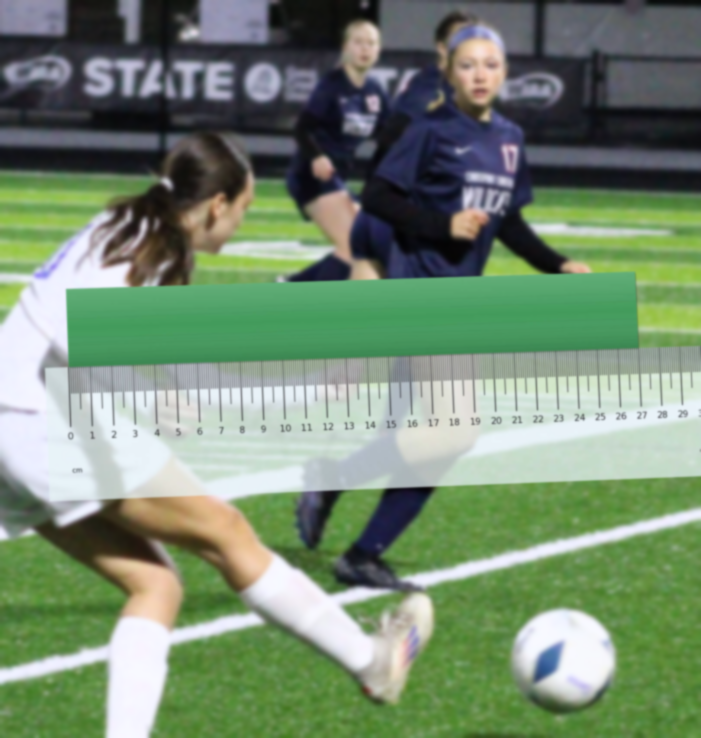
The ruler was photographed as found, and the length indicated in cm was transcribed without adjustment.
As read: 27 cm
